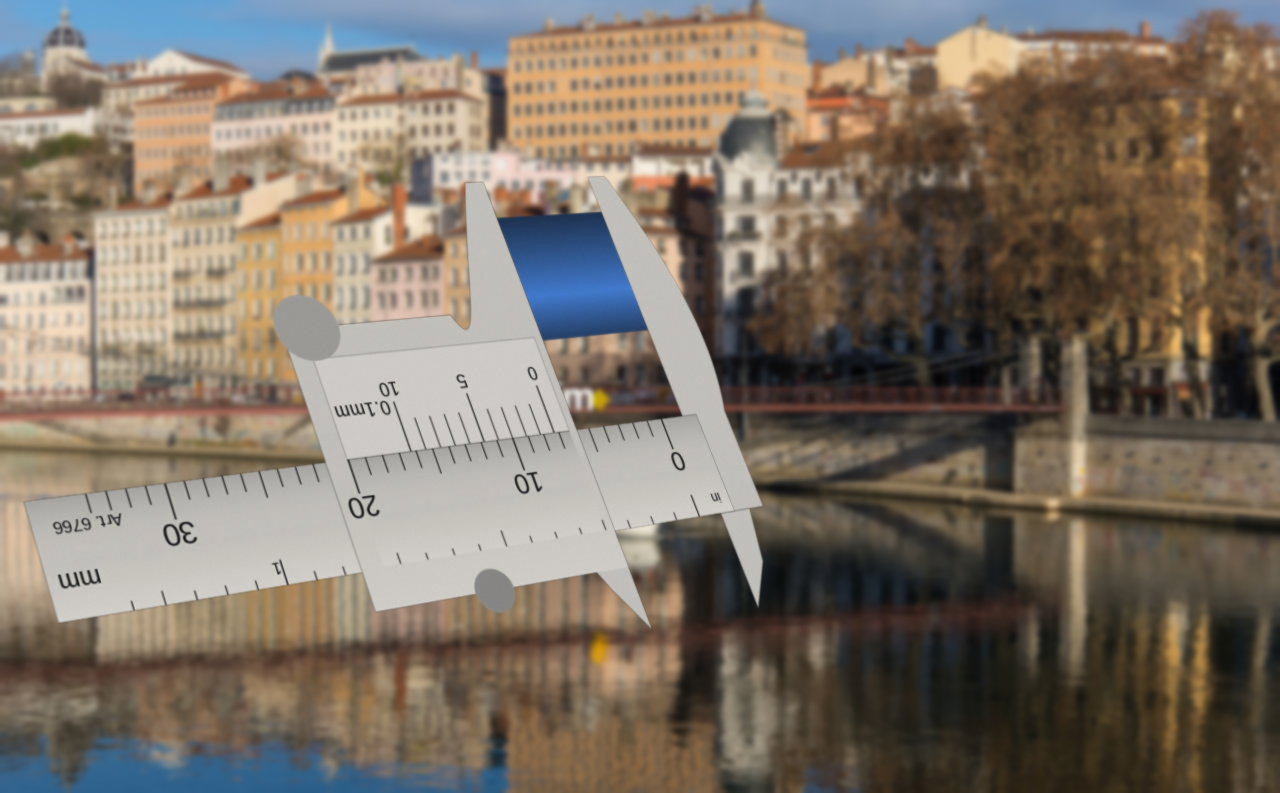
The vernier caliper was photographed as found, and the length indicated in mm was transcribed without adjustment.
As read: 7.3 mm
